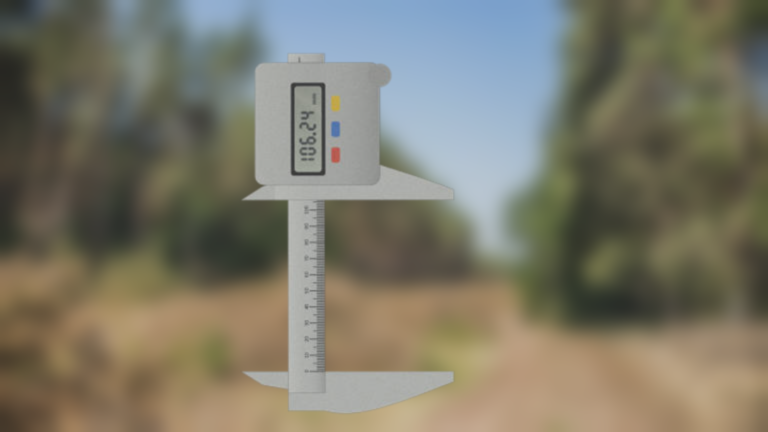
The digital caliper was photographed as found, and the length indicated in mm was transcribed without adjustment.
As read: 106.24 mm
